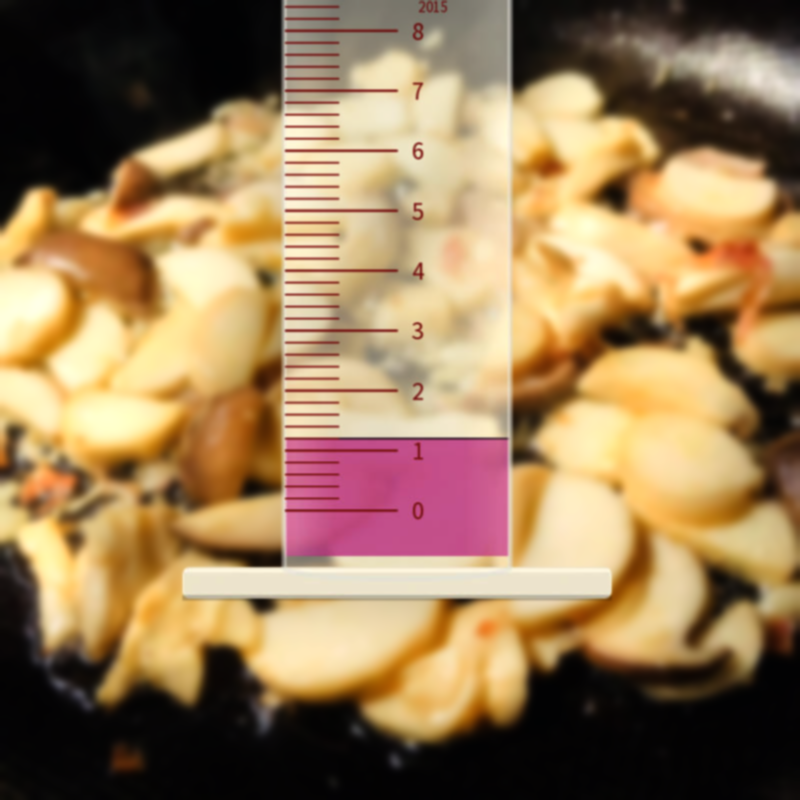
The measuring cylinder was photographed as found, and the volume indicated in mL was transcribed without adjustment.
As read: 1.2 mL
